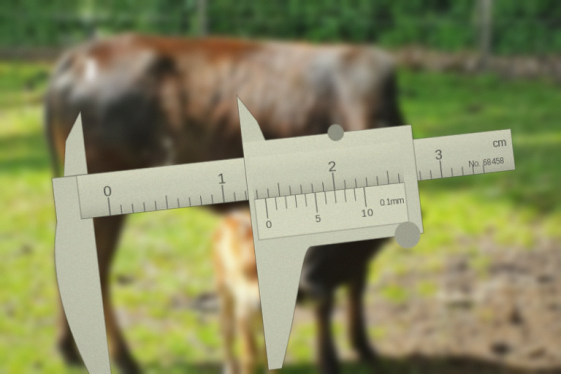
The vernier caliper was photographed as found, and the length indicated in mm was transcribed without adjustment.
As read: 13.7 mm
